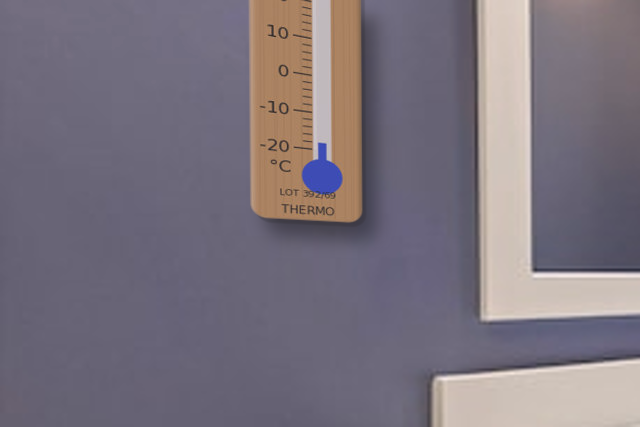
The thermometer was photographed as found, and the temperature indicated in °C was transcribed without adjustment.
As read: -18 °C
